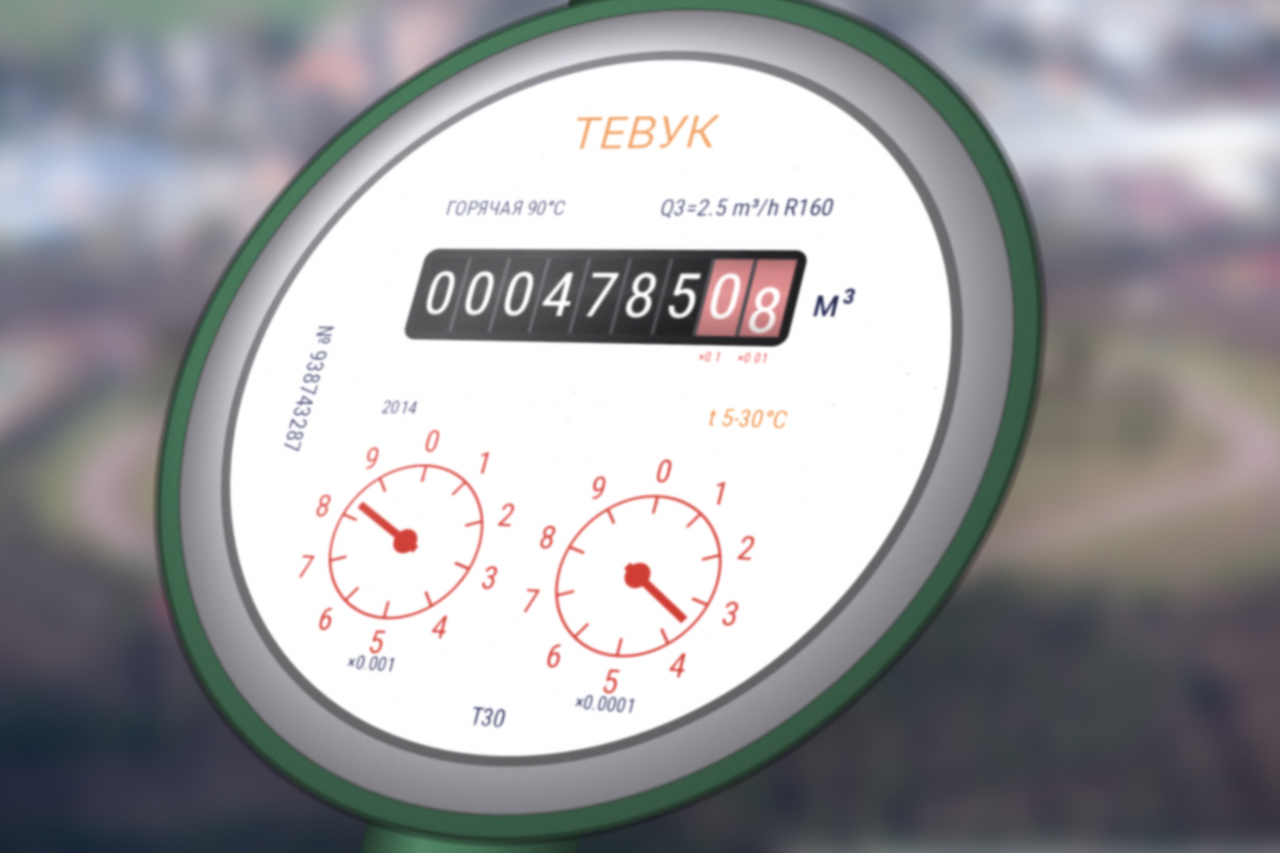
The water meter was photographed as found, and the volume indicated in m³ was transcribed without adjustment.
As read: 4785.0783 m³
